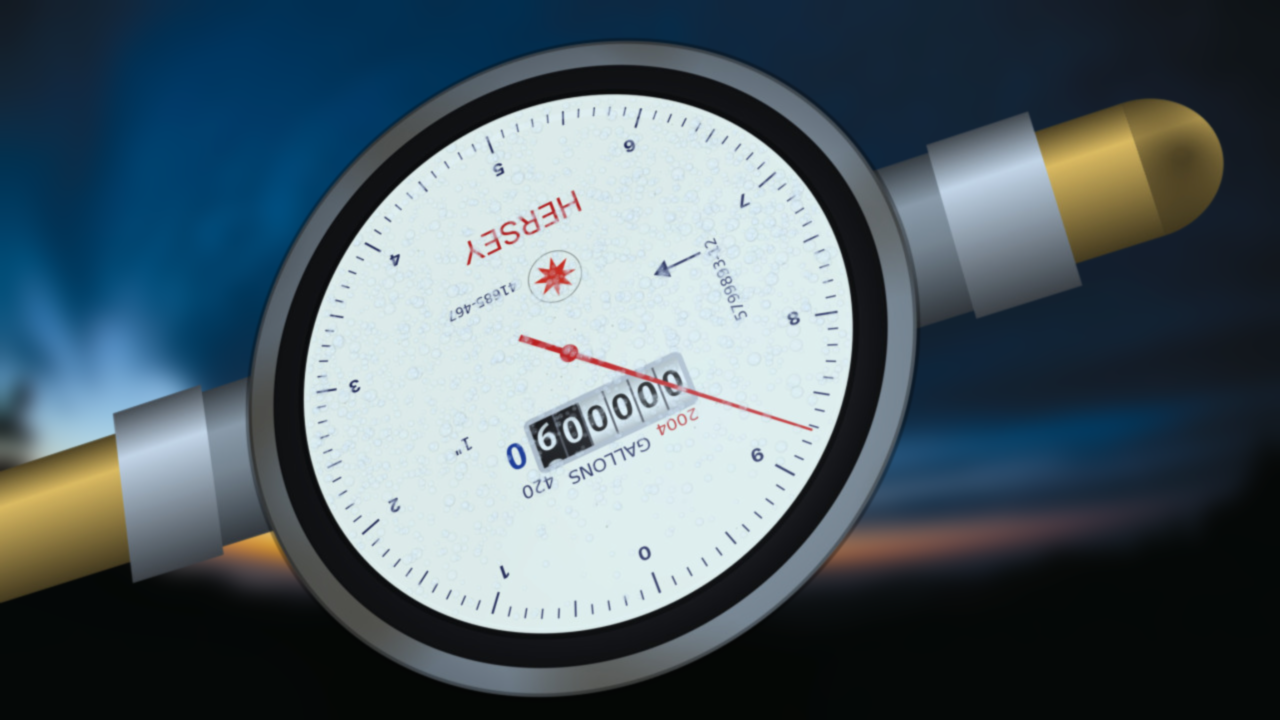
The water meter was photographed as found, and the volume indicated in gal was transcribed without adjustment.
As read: 88.7 gal
